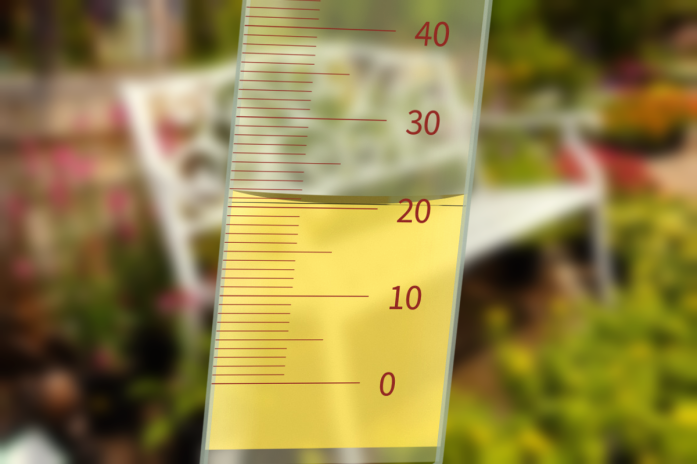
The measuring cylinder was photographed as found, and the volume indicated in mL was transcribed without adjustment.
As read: 20.5 mL
